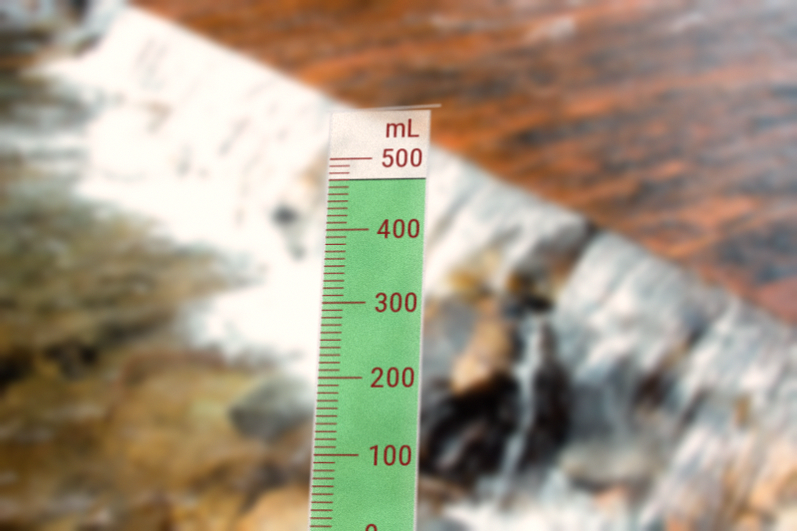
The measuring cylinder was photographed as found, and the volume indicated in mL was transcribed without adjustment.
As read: 470 mL
